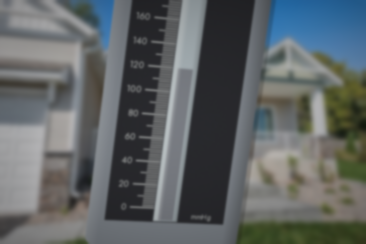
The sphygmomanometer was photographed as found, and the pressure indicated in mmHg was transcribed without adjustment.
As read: 120 mmHg
